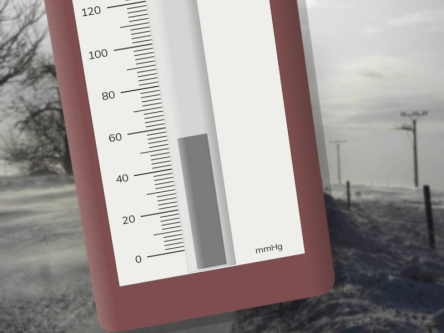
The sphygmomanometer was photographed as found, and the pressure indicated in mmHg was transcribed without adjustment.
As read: 54 mmHg
